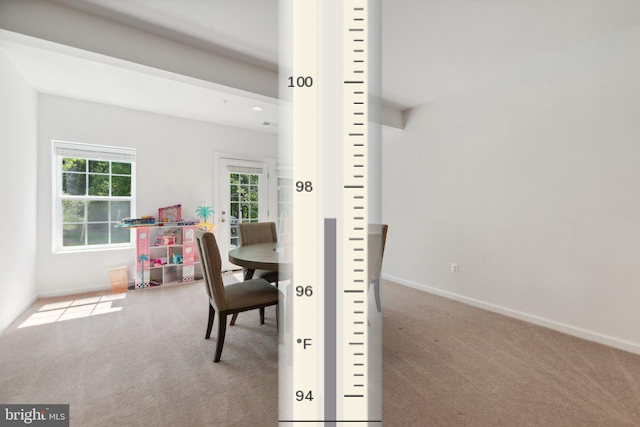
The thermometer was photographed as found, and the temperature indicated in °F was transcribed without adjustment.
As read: 97.4 °F
